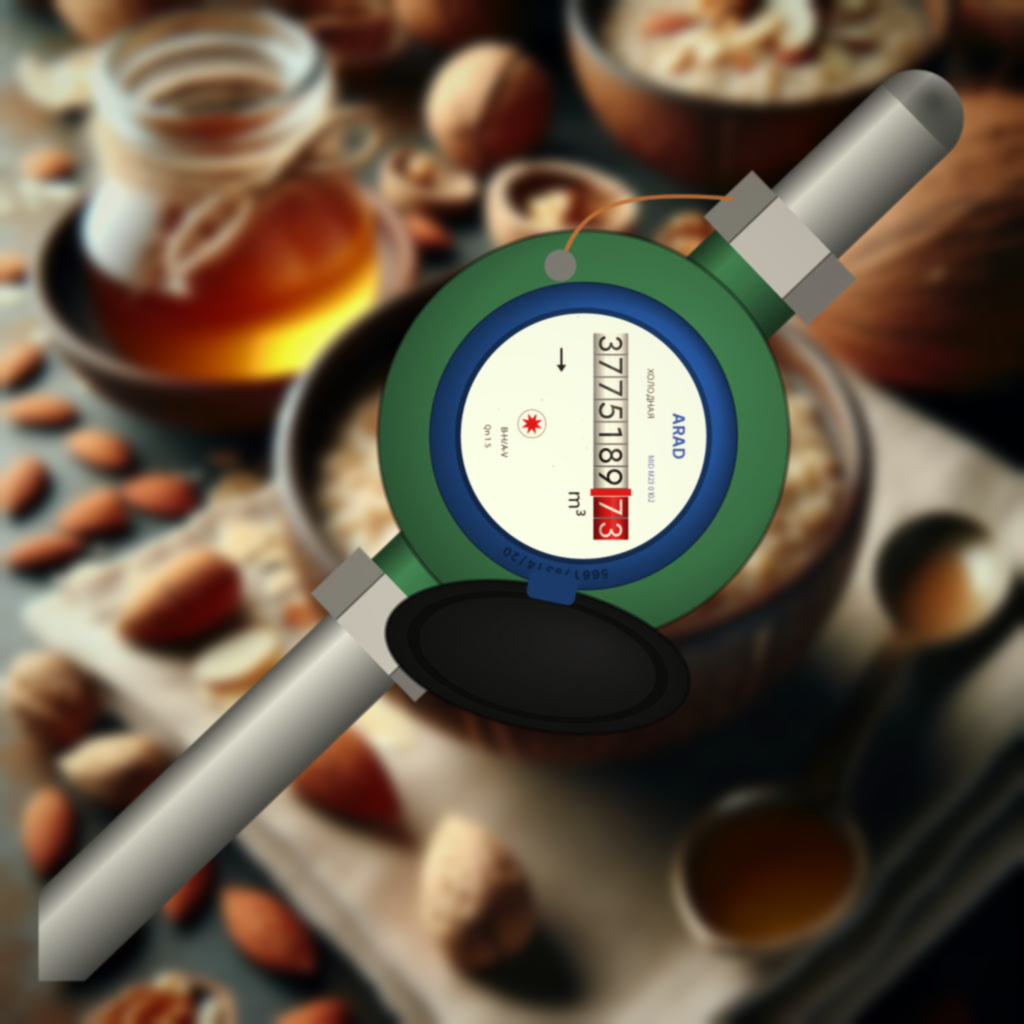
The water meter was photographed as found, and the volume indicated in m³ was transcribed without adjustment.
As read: 3775189.73 m³
